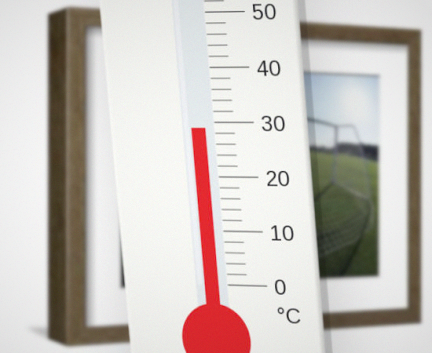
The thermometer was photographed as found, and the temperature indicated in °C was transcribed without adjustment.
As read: 29 °C
